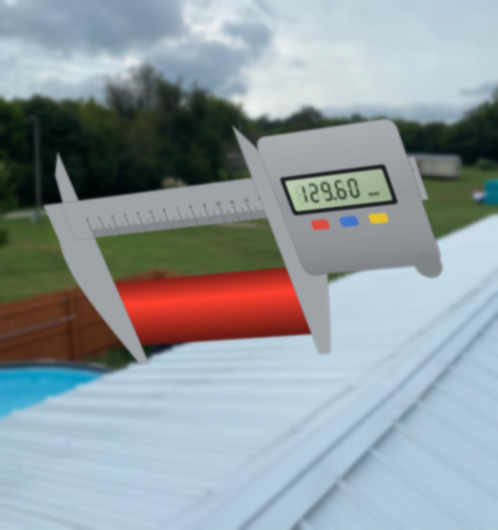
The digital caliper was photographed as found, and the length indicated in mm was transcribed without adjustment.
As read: 129.60 mm
